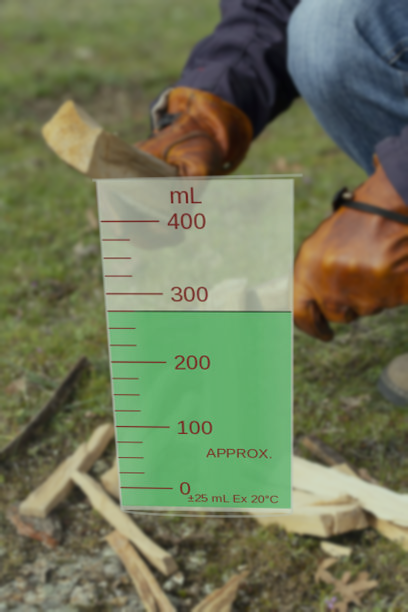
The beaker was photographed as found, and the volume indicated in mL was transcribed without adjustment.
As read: 275 mL
